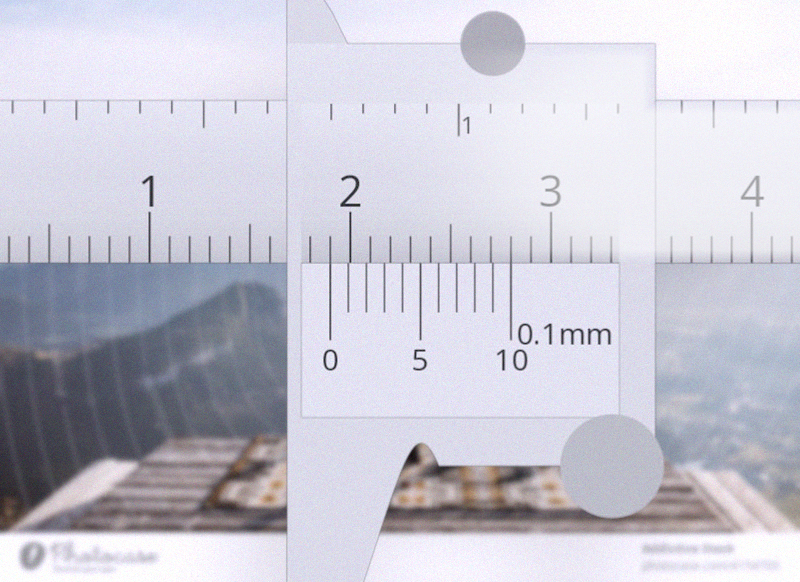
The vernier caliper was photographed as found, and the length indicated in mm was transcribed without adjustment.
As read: 19.0 mm
